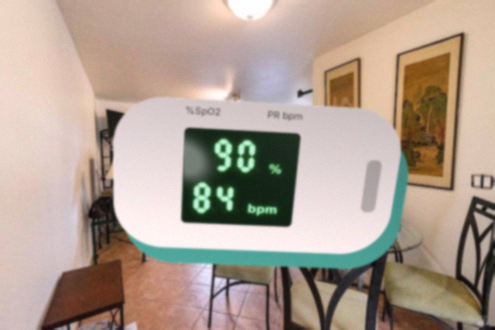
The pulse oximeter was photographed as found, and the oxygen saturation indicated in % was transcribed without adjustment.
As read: 90 %
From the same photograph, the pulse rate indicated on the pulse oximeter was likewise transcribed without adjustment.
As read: 84 bpm
